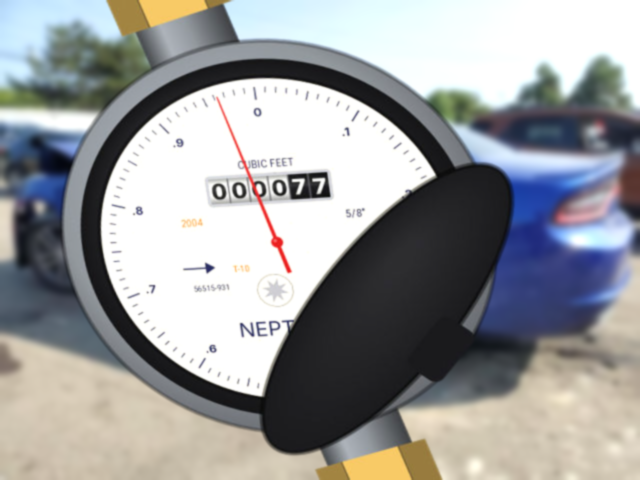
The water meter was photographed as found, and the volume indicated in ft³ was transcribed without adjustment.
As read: 76.96 ft³
